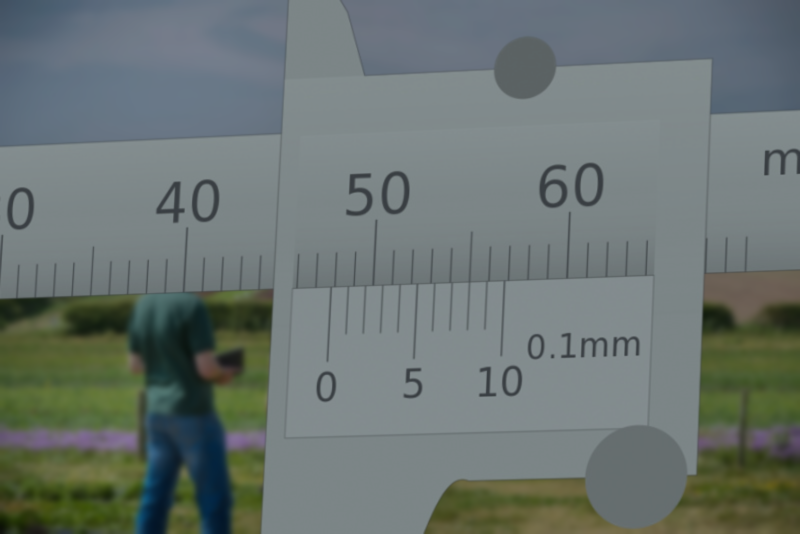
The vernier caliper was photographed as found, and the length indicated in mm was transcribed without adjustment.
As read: 47.8 mm
